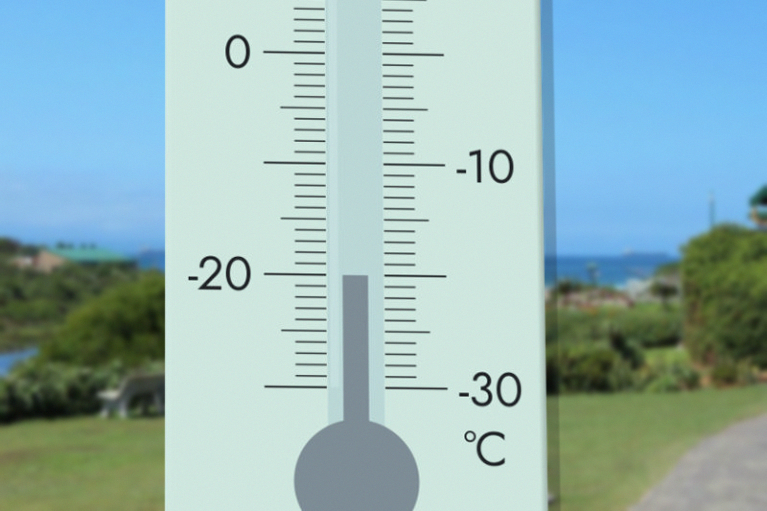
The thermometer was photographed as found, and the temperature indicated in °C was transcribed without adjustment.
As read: -20 °C
